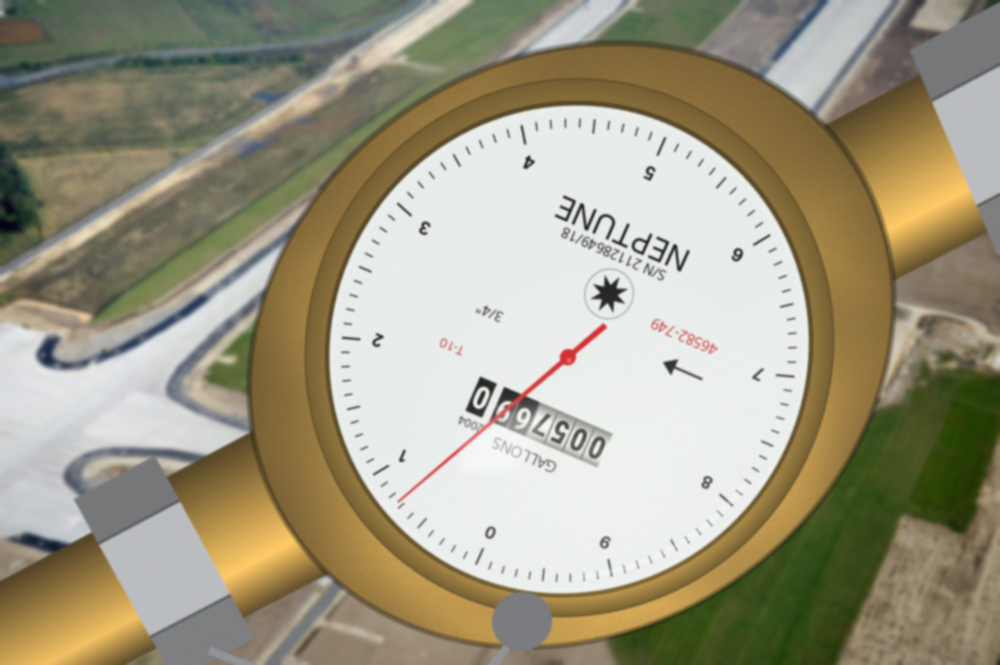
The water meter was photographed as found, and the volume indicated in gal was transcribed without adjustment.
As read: 57690.7 gal
